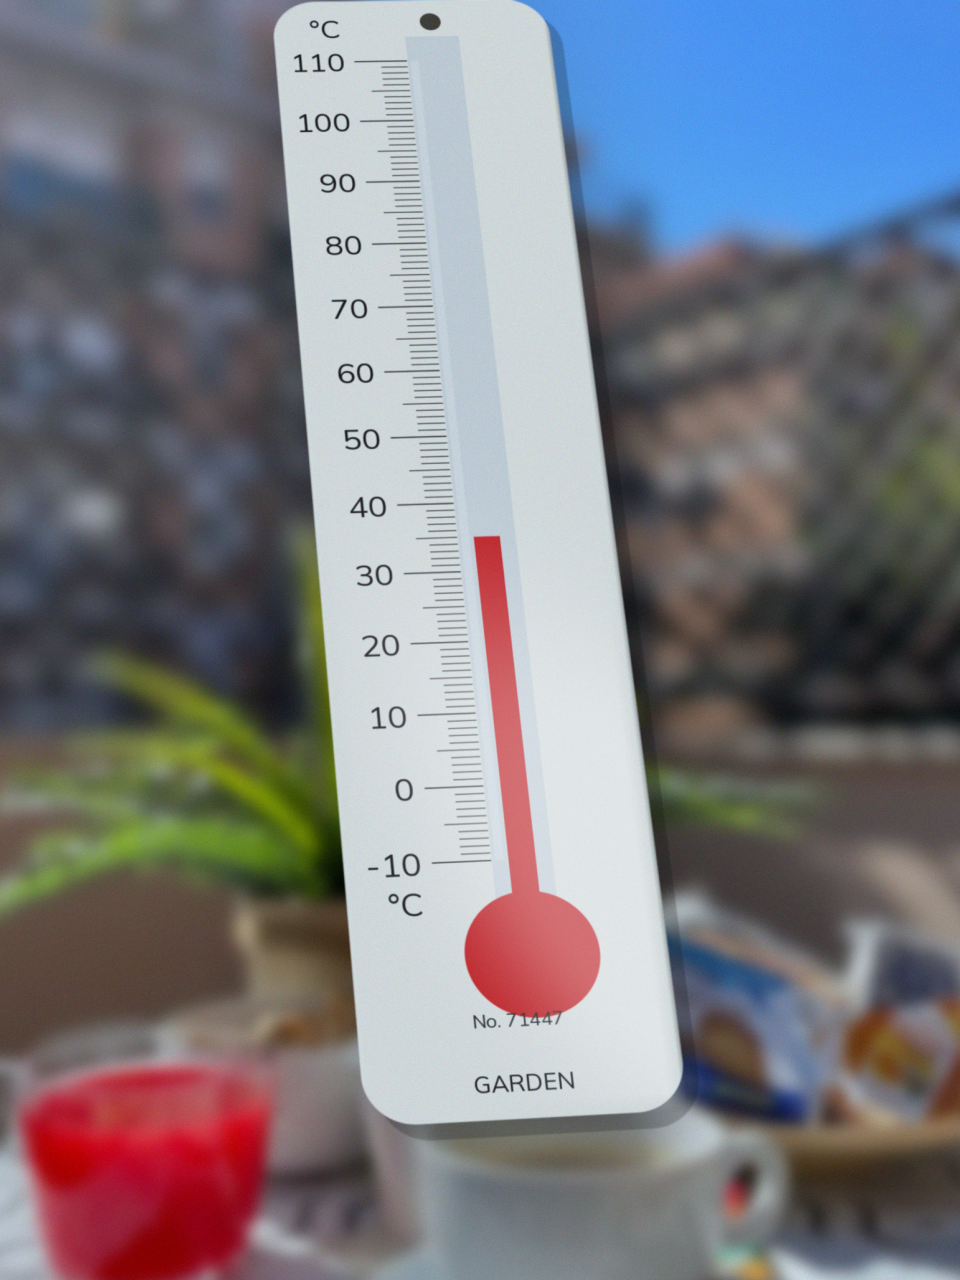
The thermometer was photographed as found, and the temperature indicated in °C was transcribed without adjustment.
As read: 35 °C
